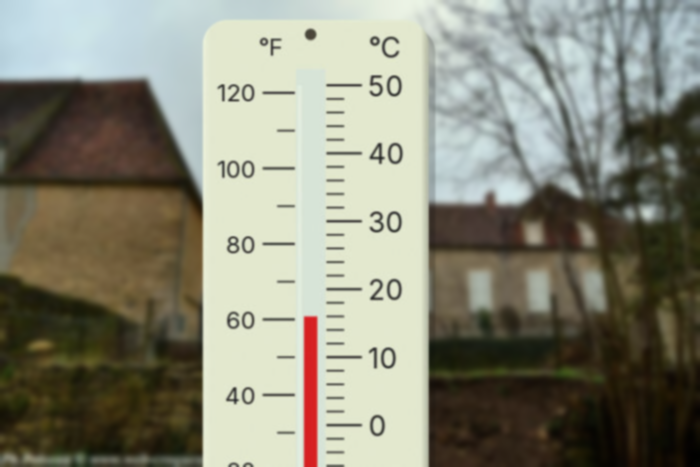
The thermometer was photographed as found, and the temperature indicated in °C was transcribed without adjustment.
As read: 16 °C
